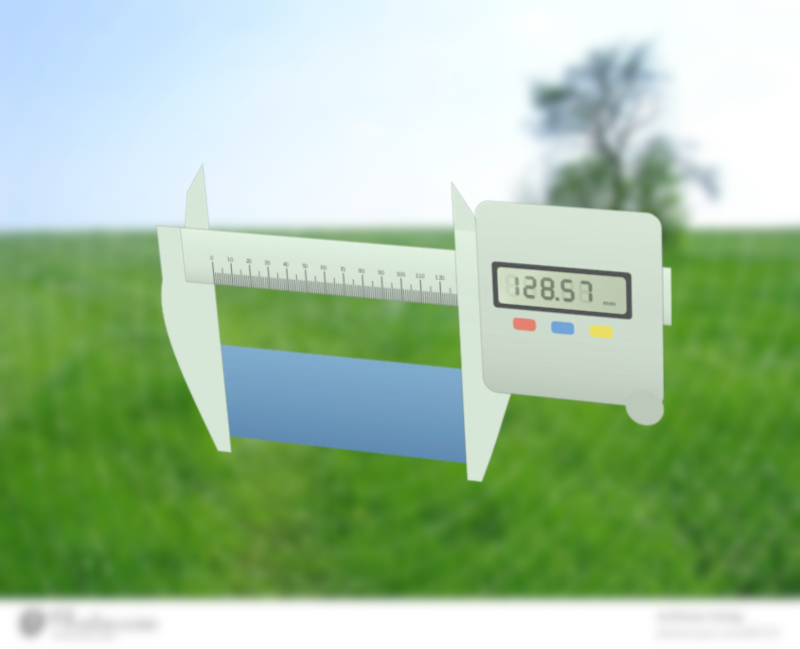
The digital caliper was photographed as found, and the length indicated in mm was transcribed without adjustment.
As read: 128.57 mm
